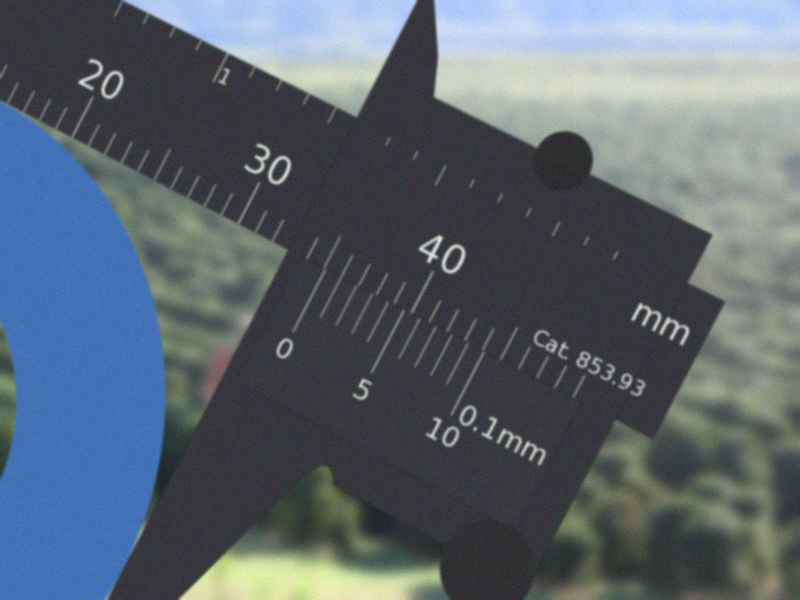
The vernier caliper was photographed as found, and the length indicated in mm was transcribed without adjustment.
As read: 35.1 mm
